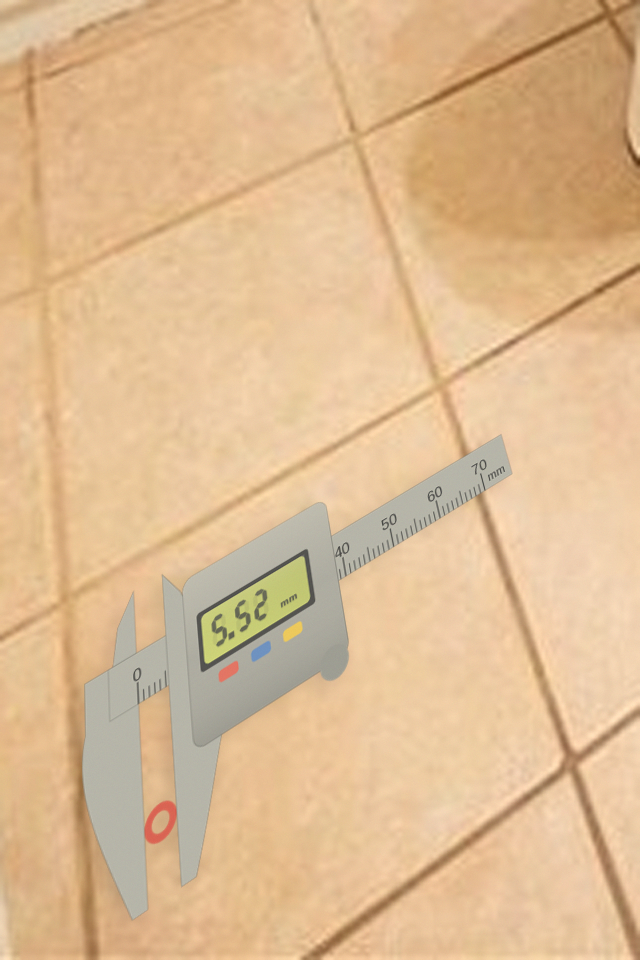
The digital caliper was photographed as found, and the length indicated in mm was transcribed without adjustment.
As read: 5.52 mm
